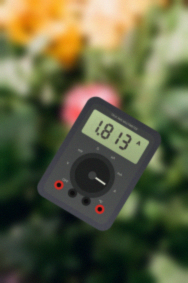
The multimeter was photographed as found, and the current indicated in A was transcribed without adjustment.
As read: 1.813 A
